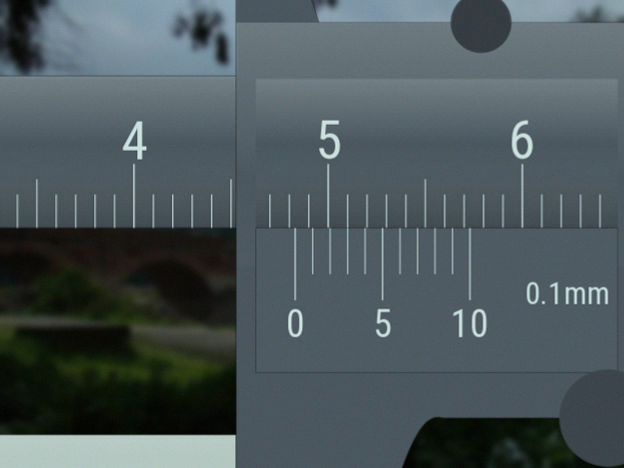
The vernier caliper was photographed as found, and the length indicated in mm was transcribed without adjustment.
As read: 48.3 mm
